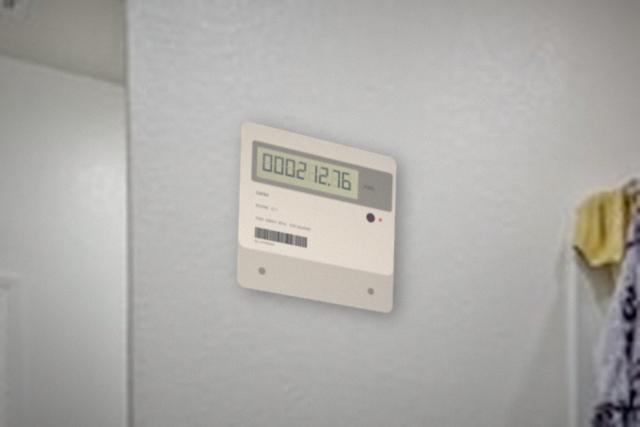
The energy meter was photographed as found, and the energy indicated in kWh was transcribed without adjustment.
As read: 212.76 kWh
